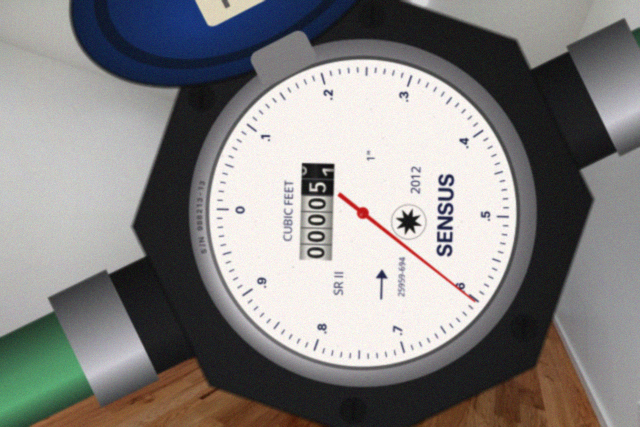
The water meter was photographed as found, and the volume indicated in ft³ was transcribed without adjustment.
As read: 50.60 ft³
